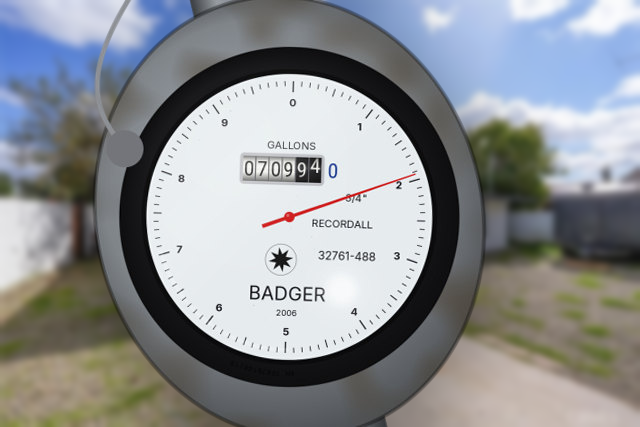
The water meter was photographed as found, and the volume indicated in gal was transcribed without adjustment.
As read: 709941.9 gal
